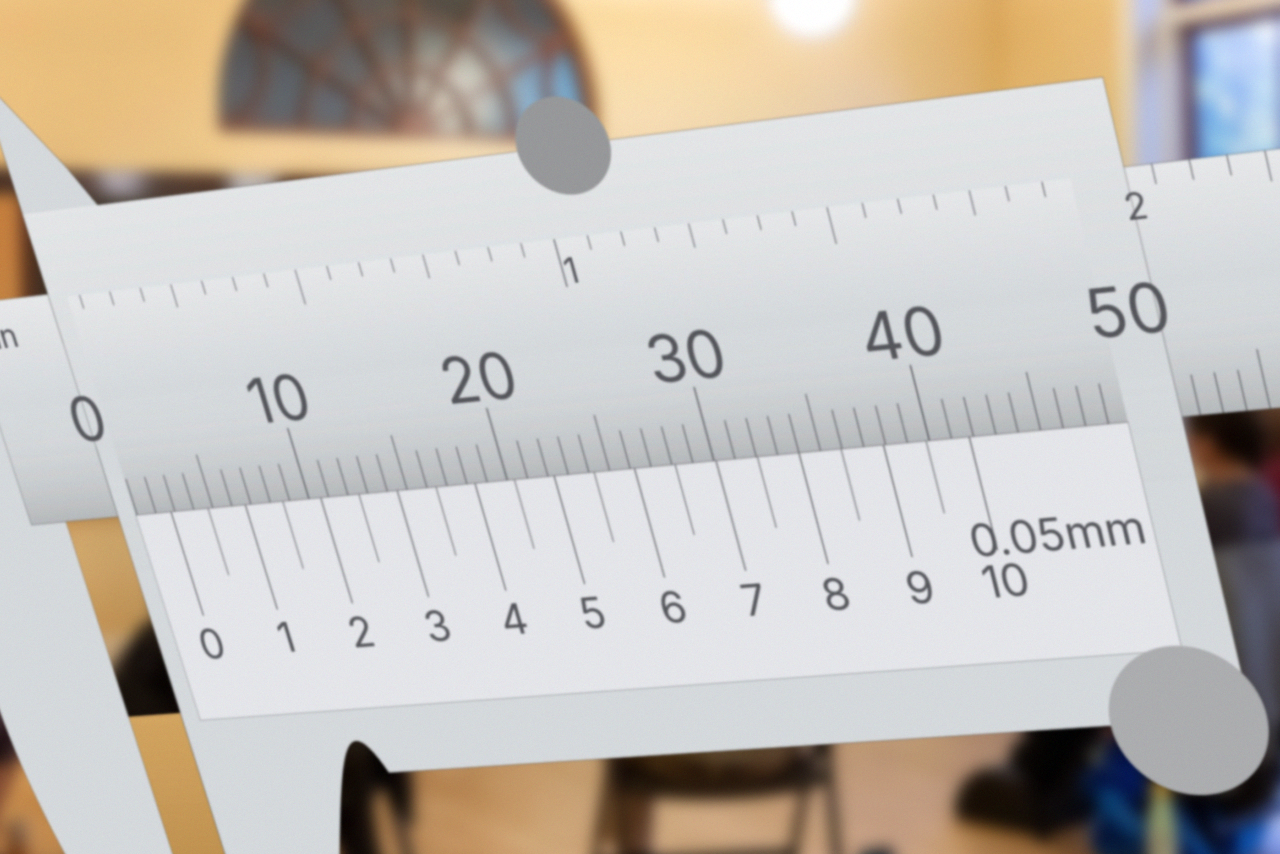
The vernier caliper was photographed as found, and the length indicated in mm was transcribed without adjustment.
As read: 2.8 mm
